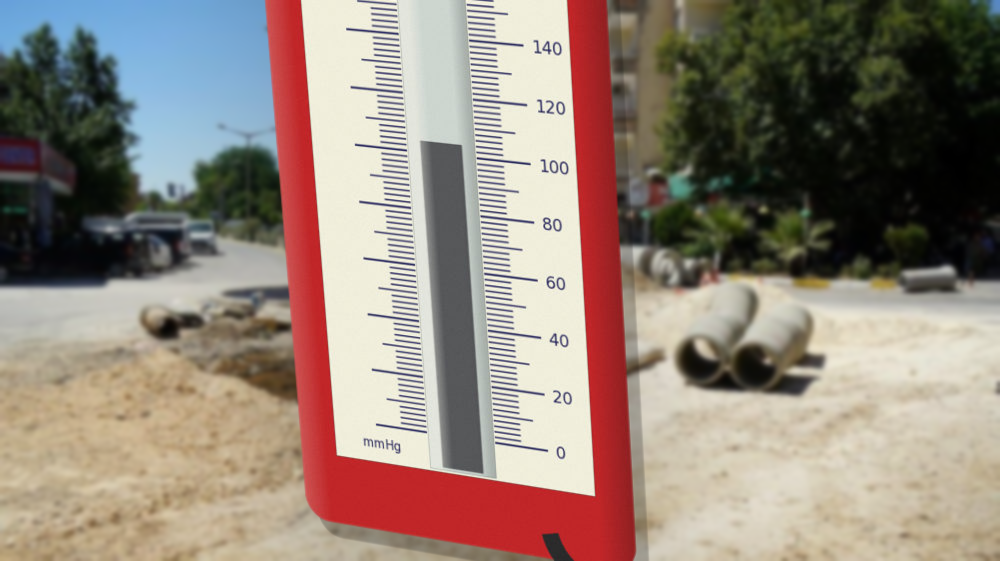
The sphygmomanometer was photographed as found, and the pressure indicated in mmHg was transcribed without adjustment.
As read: 104 mmHg
